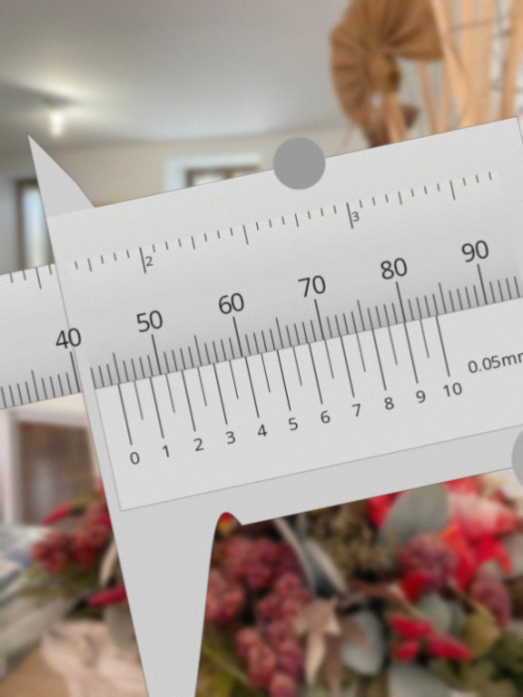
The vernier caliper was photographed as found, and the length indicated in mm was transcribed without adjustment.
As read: 44.8 mm
